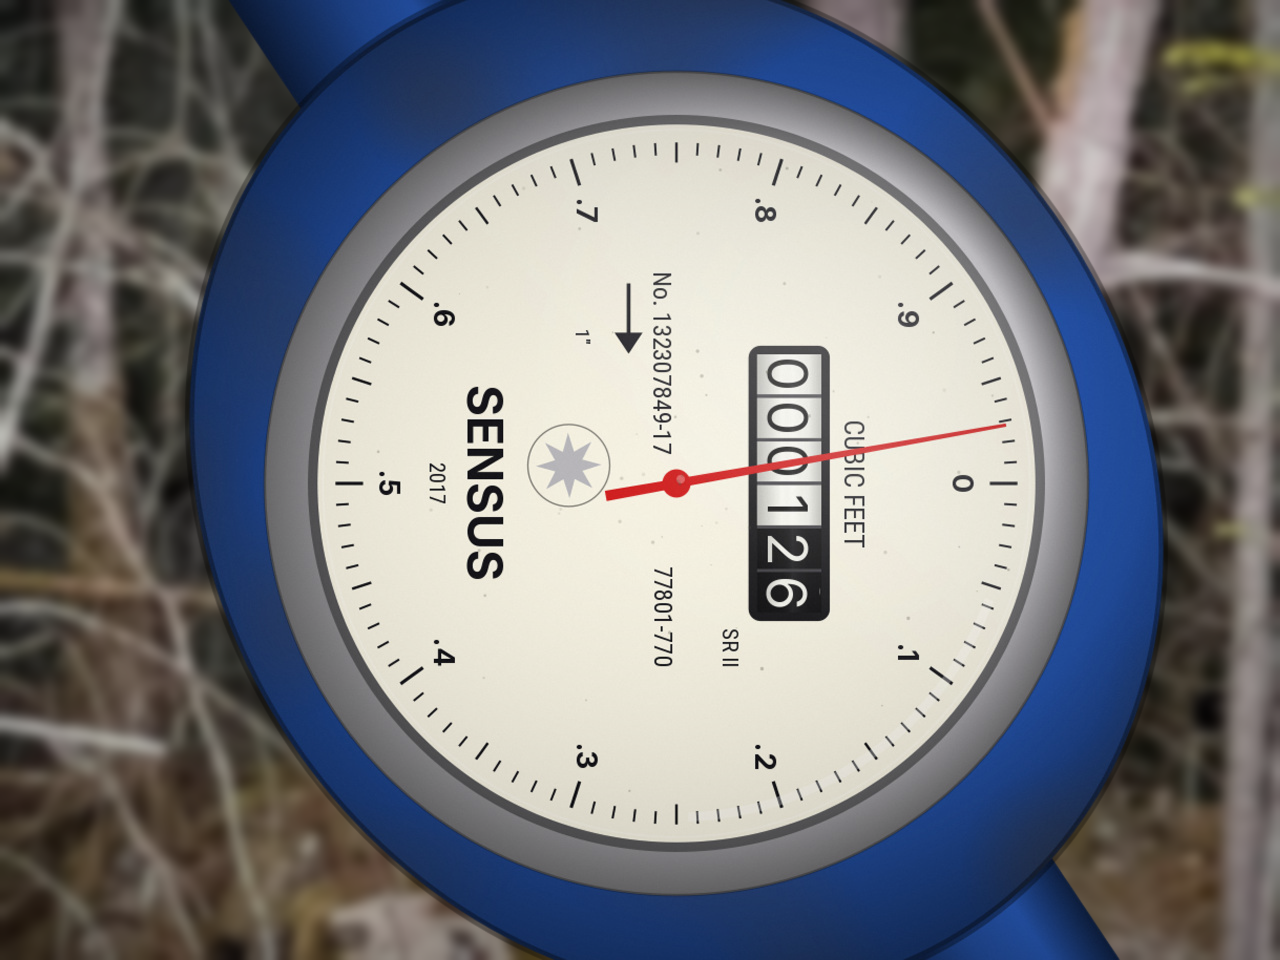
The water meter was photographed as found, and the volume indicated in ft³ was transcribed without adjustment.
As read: 125.97 ft³
